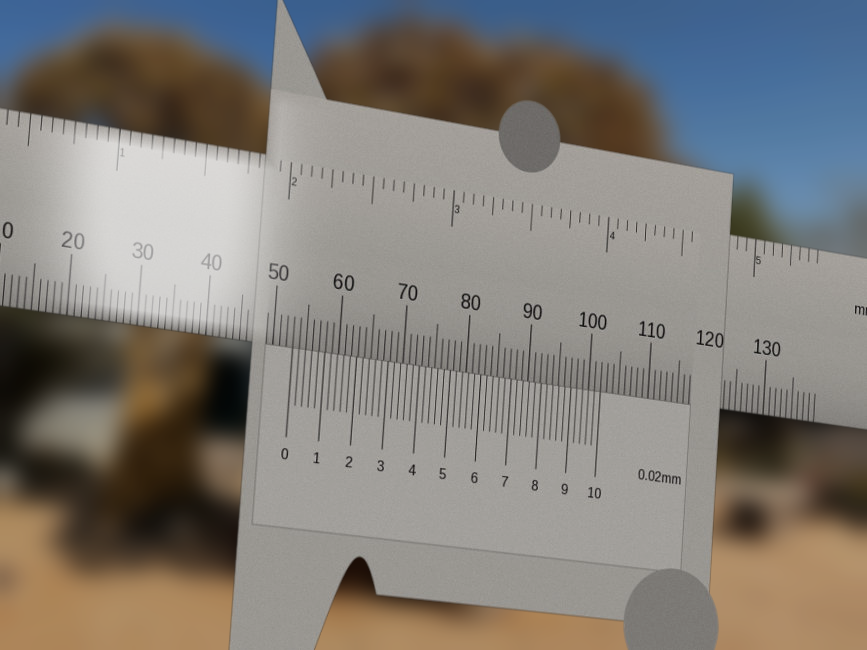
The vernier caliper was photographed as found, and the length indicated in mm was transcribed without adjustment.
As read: 53.0 mm
